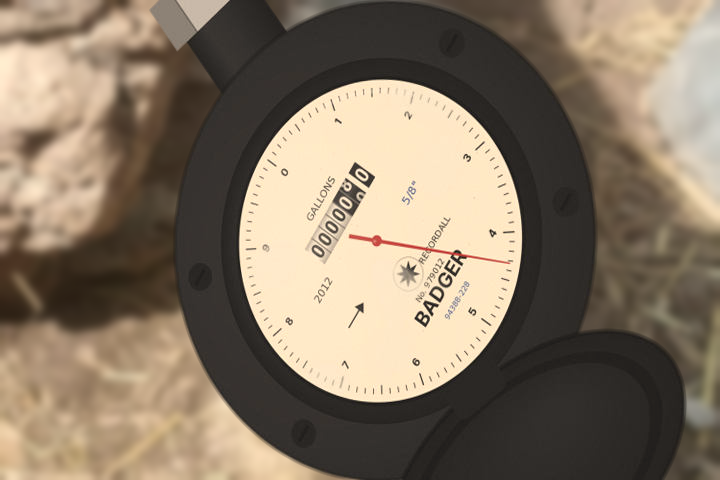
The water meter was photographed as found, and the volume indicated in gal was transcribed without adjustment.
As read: 84.3 gal
